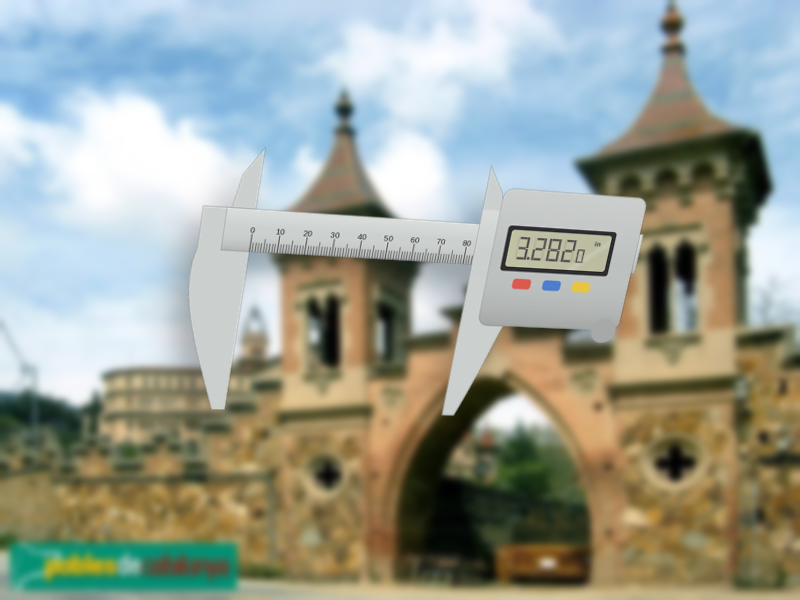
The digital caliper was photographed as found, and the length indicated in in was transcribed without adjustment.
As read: 3.2820 in
